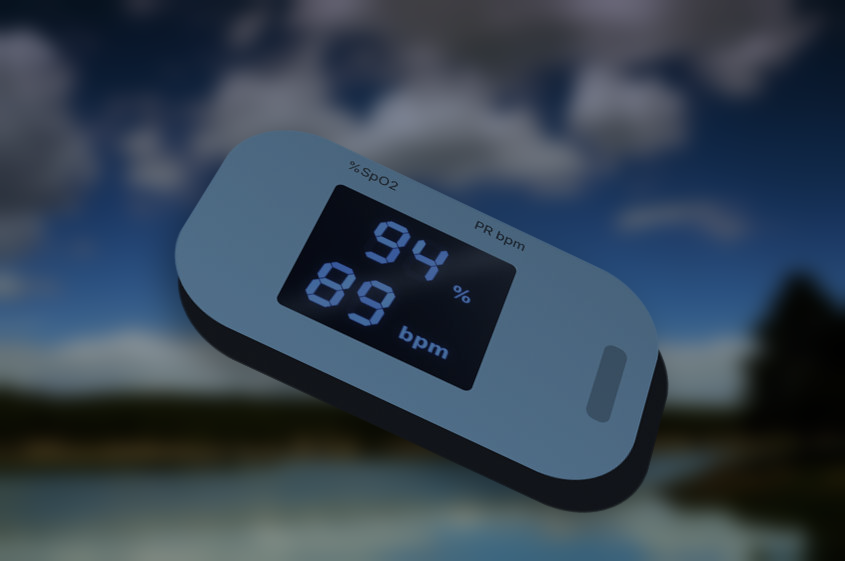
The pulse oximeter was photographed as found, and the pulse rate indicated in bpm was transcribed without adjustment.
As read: 89 bpm
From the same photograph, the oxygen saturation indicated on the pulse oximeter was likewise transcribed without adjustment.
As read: 94 %
